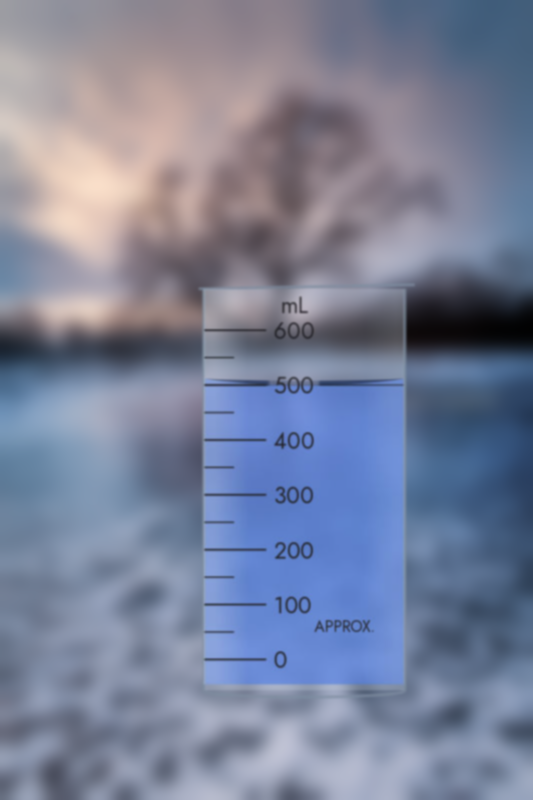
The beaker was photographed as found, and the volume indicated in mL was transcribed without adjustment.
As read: 500 mL
